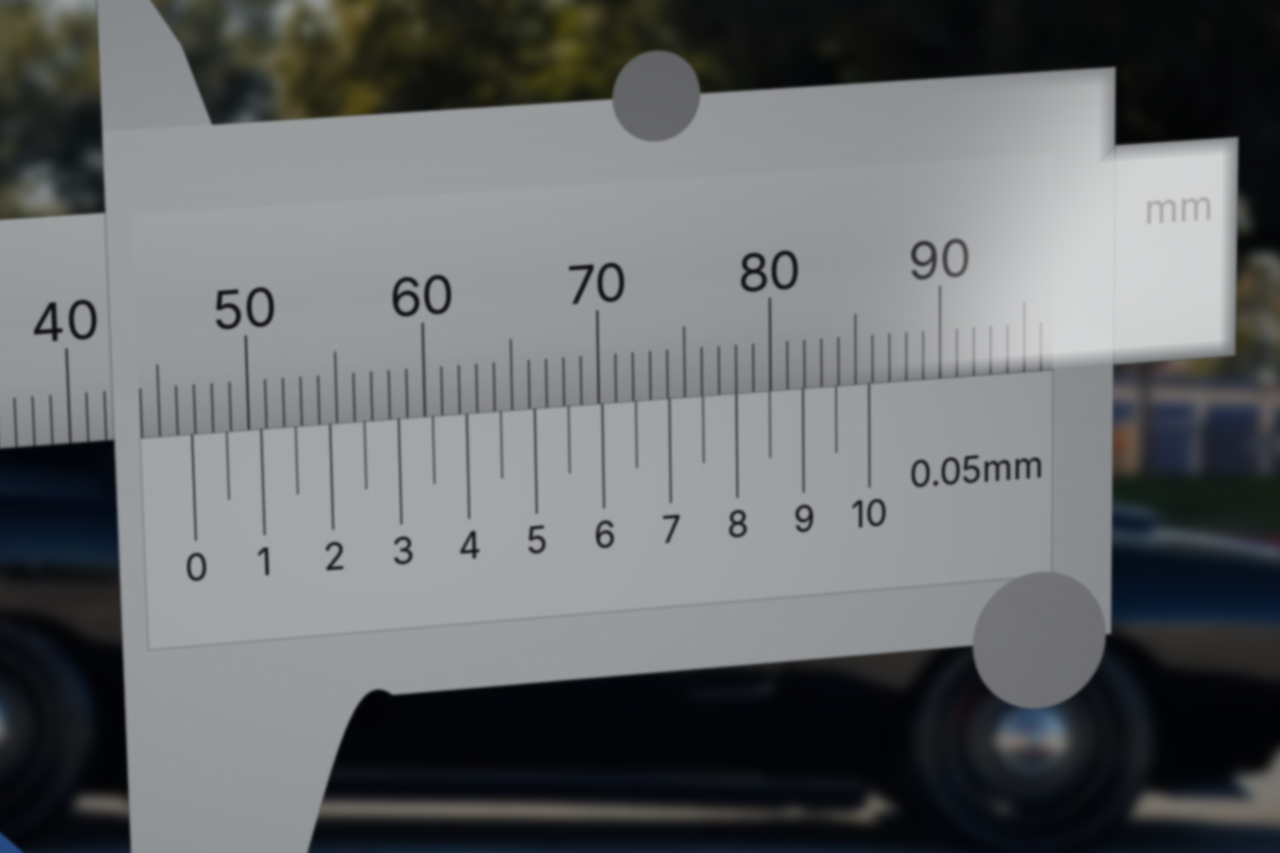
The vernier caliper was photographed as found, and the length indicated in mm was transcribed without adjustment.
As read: 46.8 mm
